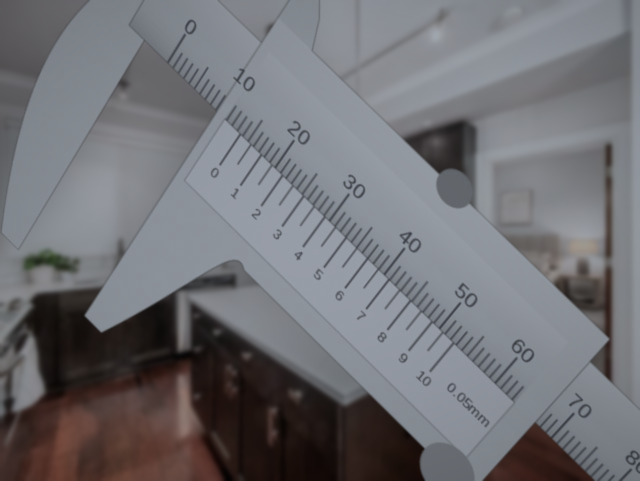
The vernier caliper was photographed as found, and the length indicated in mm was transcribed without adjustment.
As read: 13.6 mm
